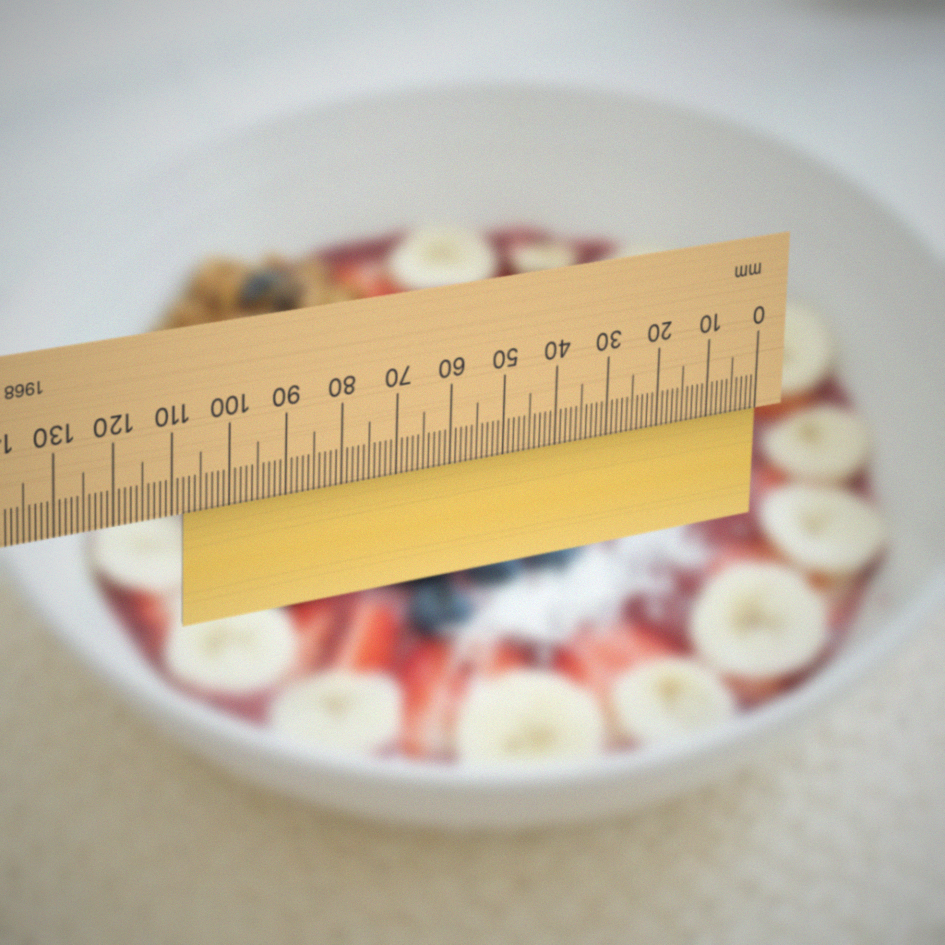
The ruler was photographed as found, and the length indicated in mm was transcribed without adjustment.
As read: 108 mm
